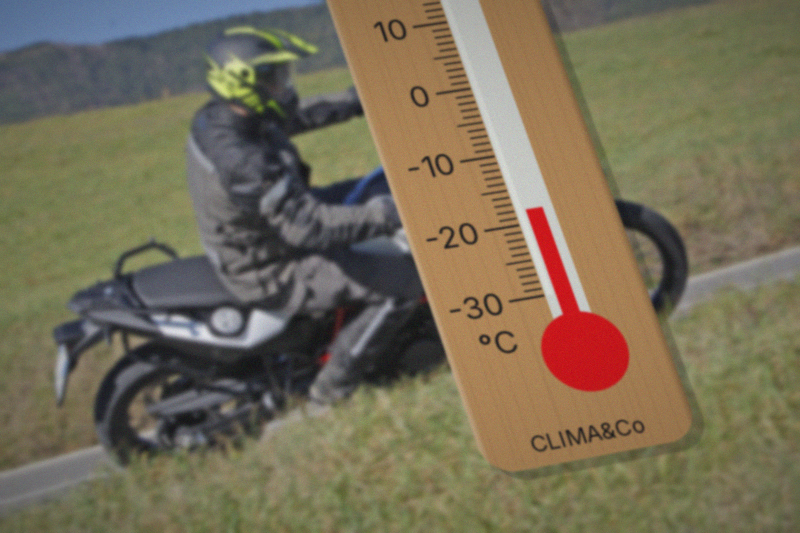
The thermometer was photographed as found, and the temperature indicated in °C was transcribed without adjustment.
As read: -18 °C
